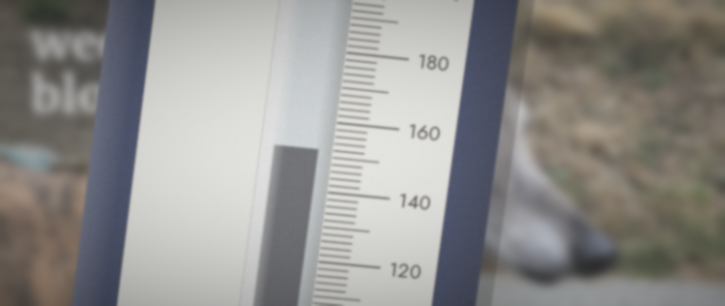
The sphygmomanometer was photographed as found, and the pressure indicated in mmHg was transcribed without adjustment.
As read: 152 mmHg
